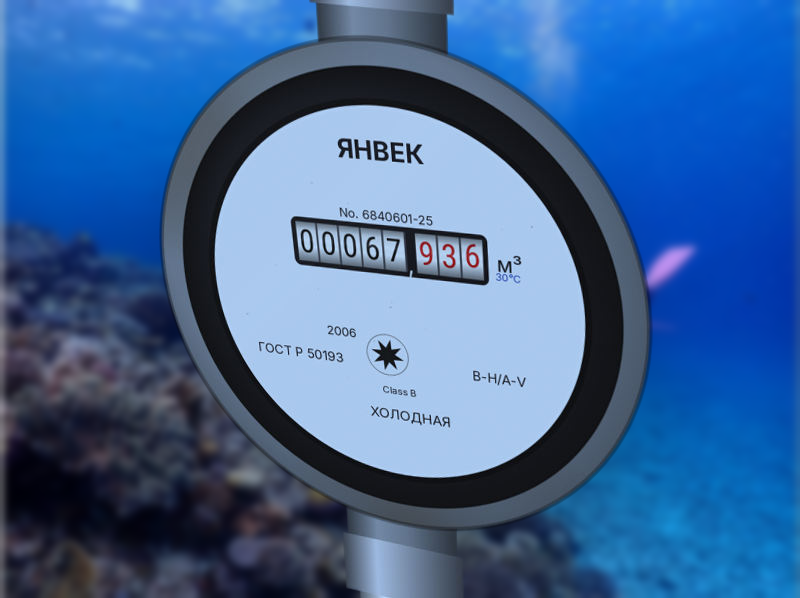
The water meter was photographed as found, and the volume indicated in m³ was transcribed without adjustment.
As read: 67.936 m³
